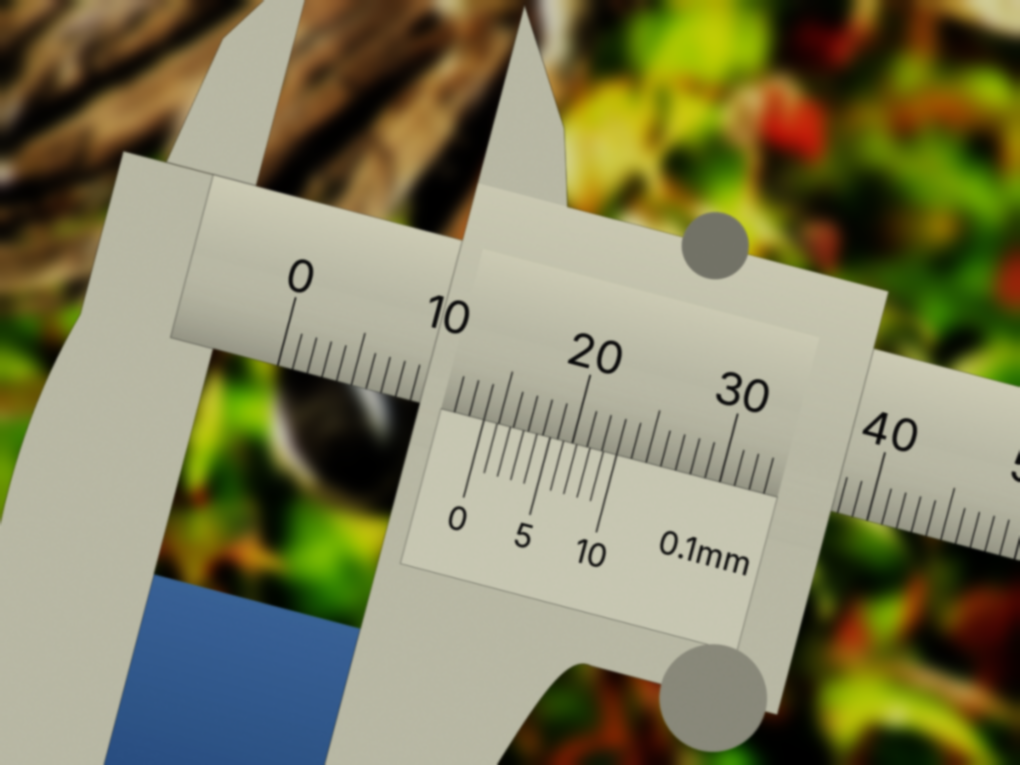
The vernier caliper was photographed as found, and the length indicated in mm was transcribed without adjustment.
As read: 14.0 mm
